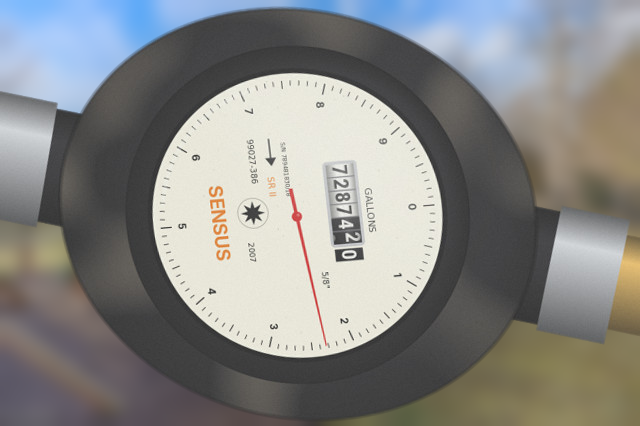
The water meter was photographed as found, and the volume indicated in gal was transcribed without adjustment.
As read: 7287422.3 gal
